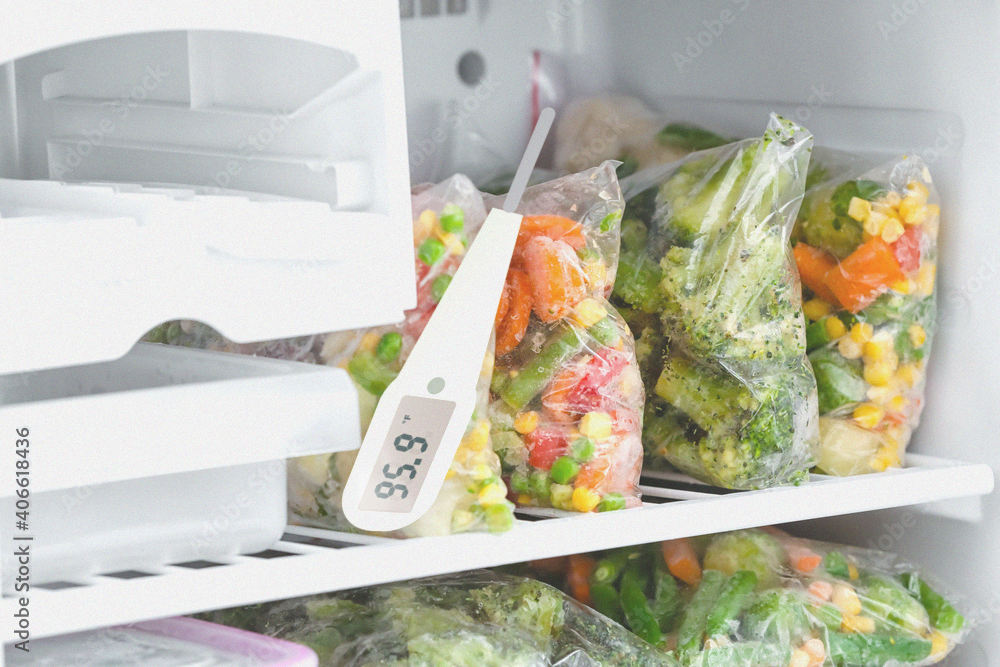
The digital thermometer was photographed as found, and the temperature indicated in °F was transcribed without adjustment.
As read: 95.9 °F
